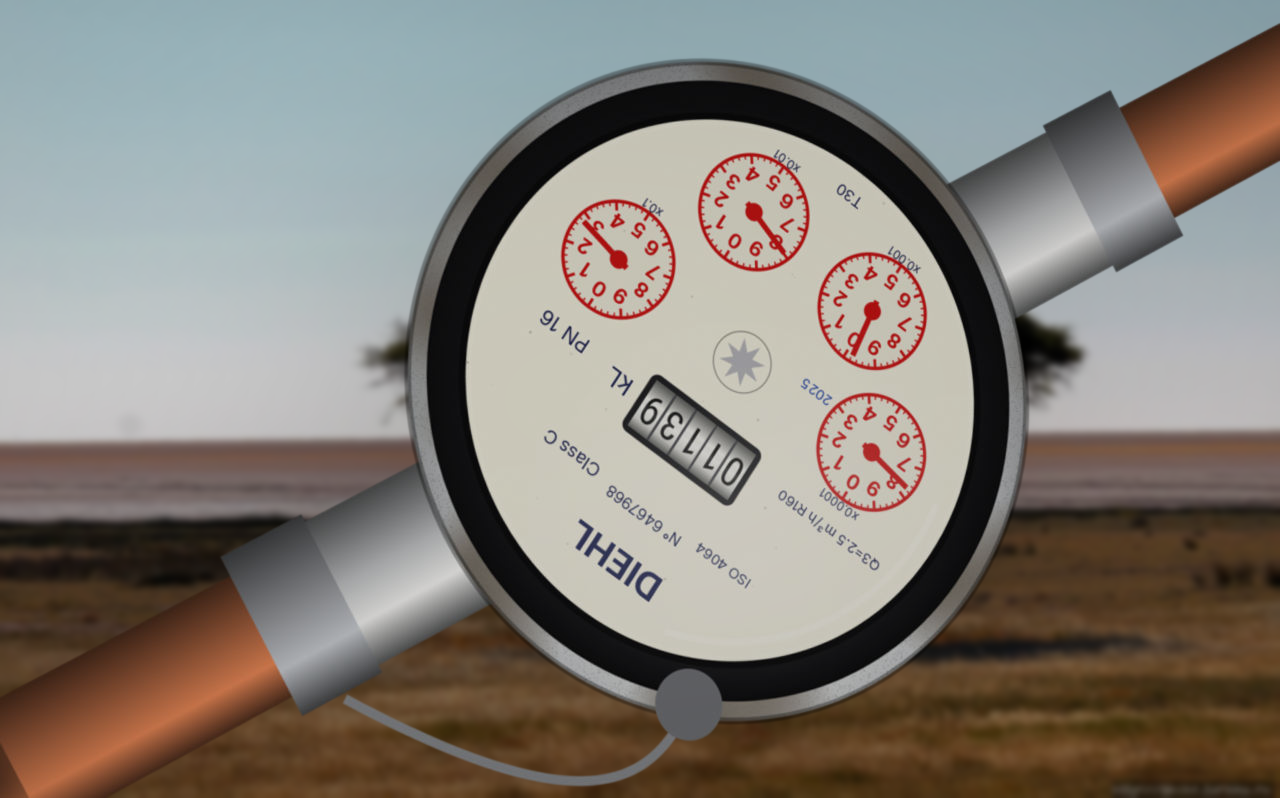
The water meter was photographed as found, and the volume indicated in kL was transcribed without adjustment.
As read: 1139.2797 kL
